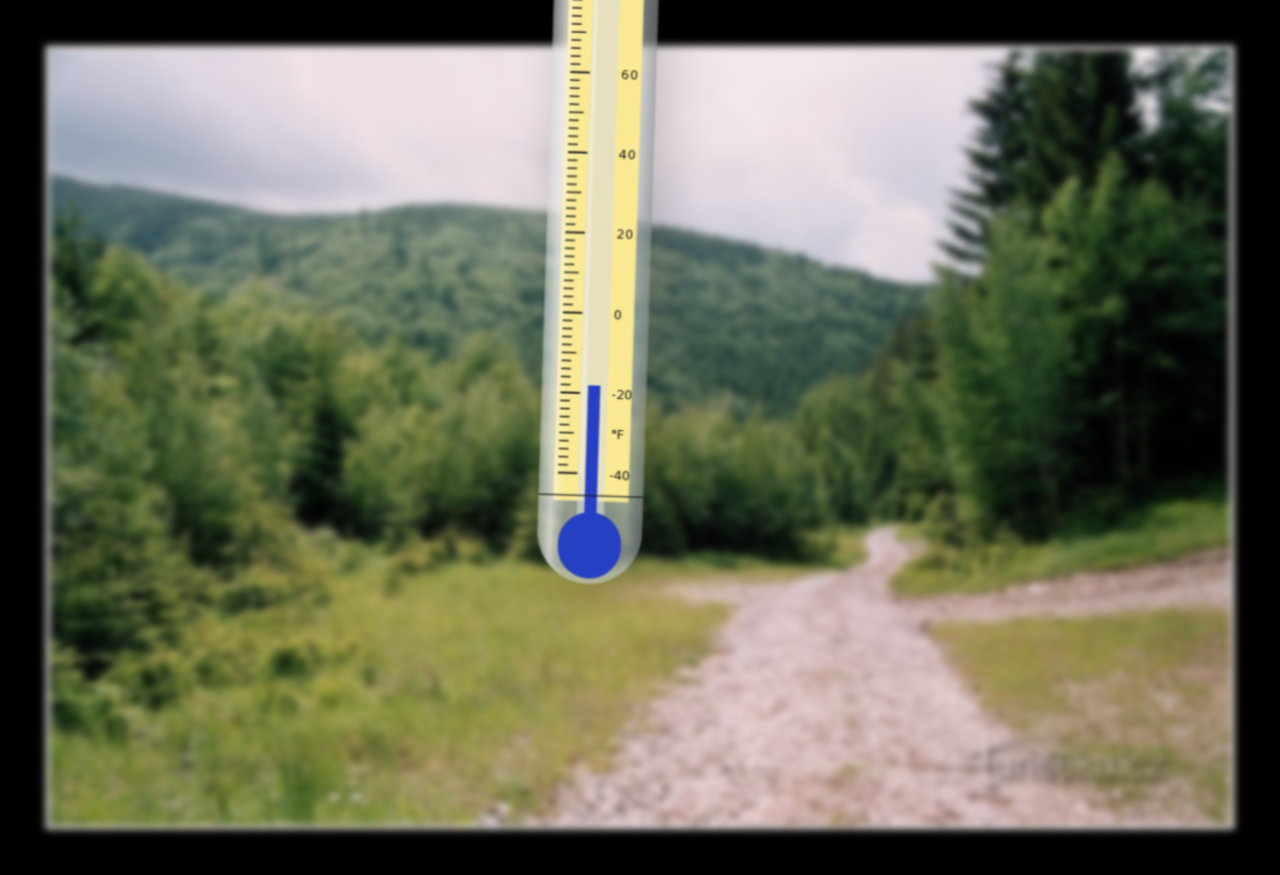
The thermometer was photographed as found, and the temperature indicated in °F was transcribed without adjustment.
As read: -18 °F
